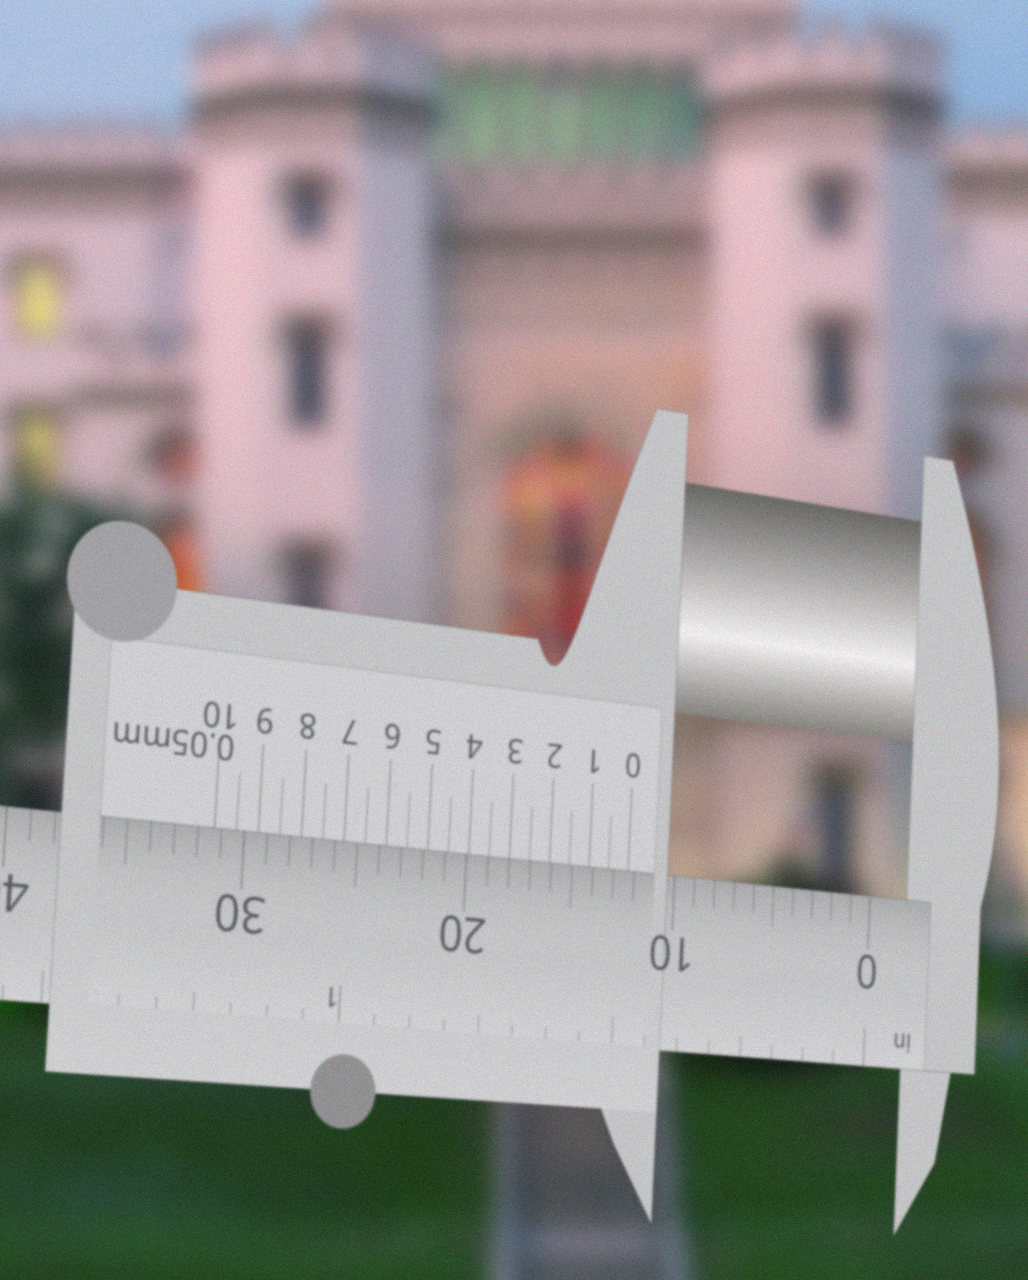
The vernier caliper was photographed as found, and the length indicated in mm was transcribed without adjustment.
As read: 12.3 mm
